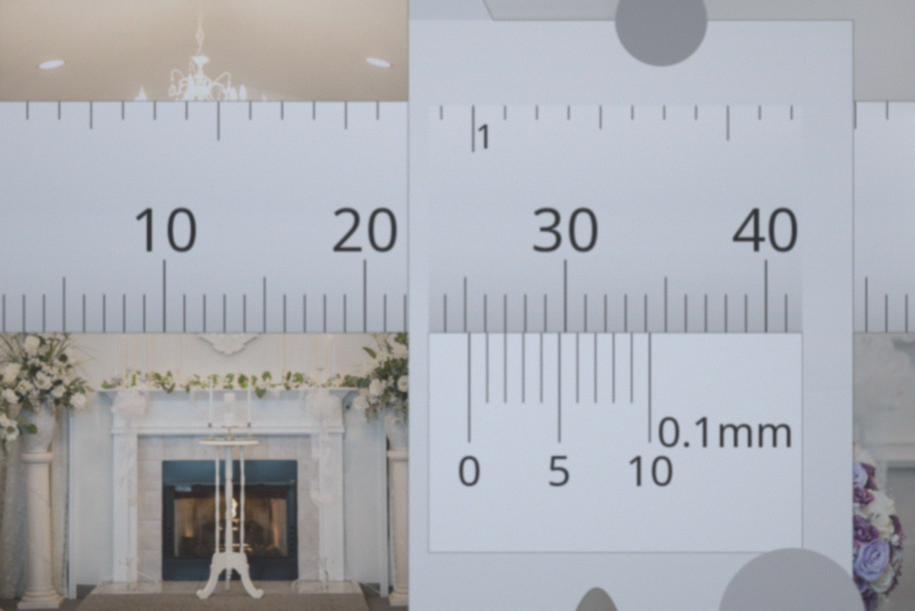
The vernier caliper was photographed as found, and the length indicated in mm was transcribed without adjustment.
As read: 25.2 mm
